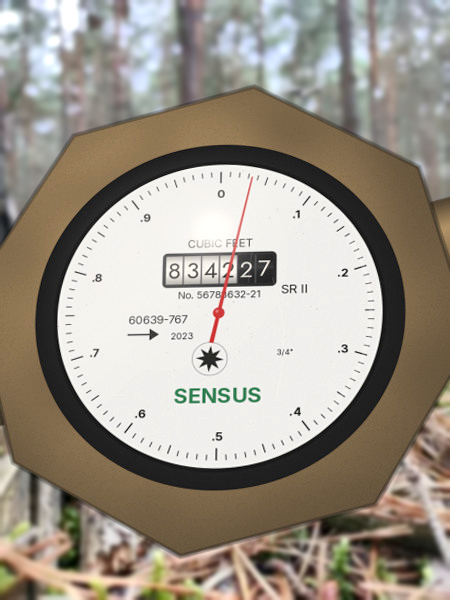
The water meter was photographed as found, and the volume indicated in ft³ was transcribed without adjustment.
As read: 834227.03 ft³
